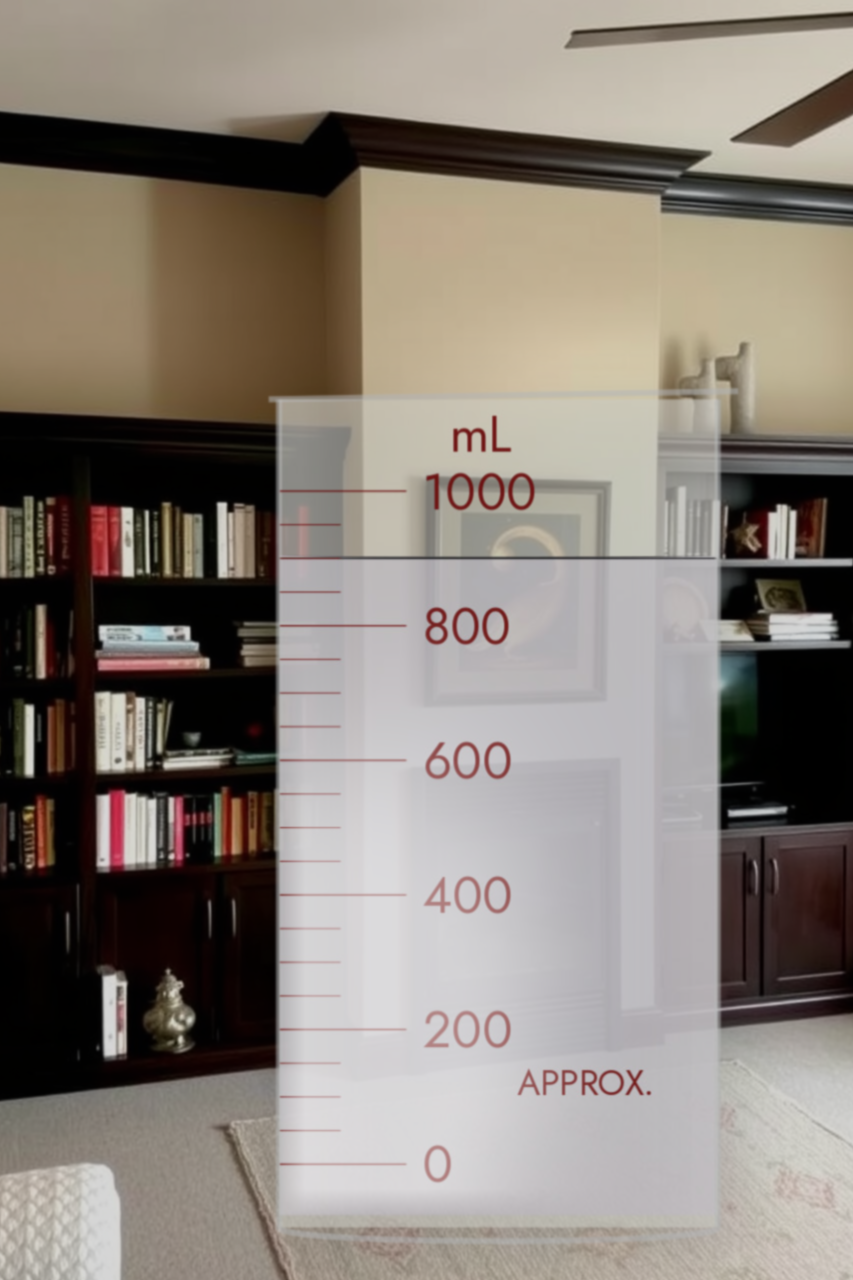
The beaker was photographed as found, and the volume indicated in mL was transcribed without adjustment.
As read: 900 mL
